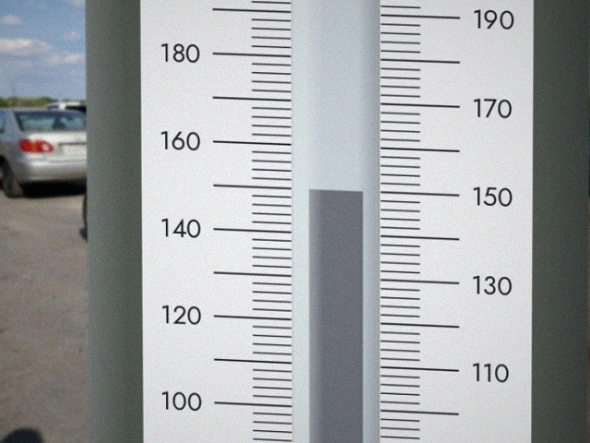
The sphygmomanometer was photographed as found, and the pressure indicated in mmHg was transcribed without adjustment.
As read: 150 mmHg
